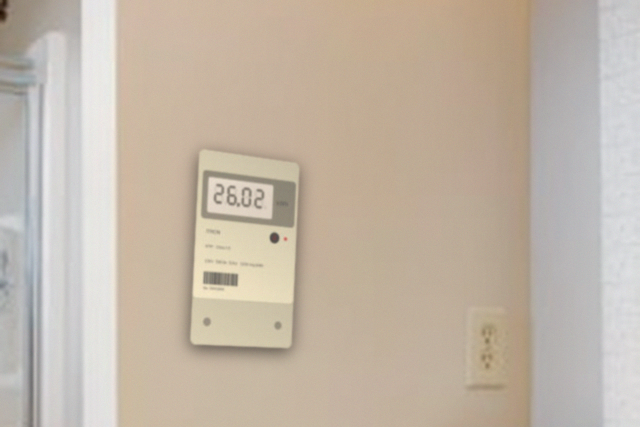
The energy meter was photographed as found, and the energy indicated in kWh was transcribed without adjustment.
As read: 26.02 kWh
